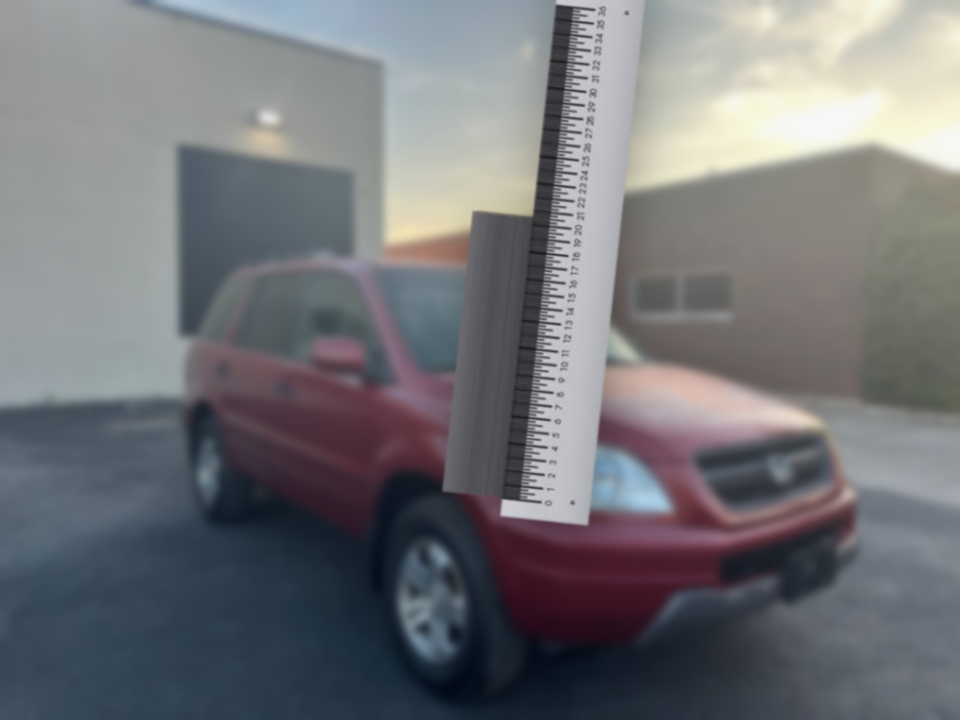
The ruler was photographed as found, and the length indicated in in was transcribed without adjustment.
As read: 20.5 in
